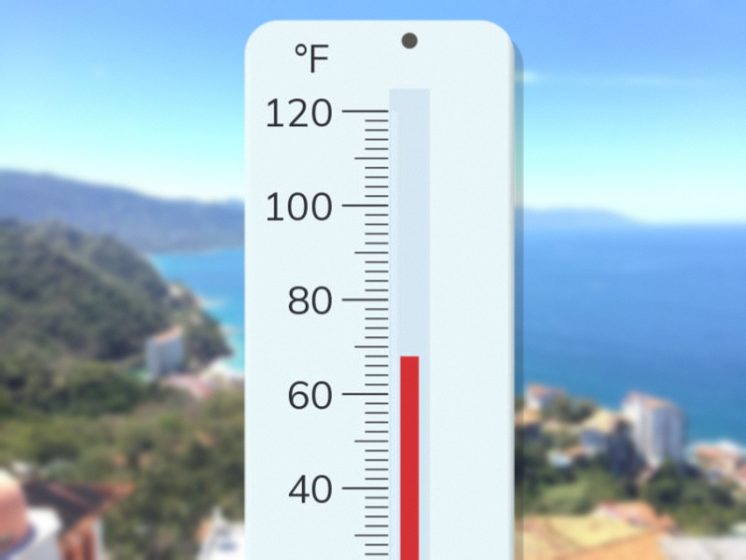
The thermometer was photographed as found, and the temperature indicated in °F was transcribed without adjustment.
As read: 68 °F
